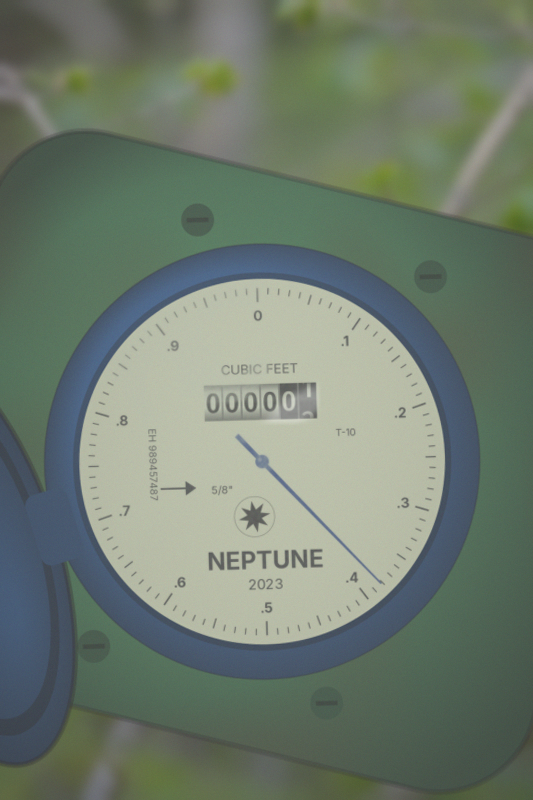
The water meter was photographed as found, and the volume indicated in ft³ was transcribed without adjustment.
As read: 1.38 ft³
